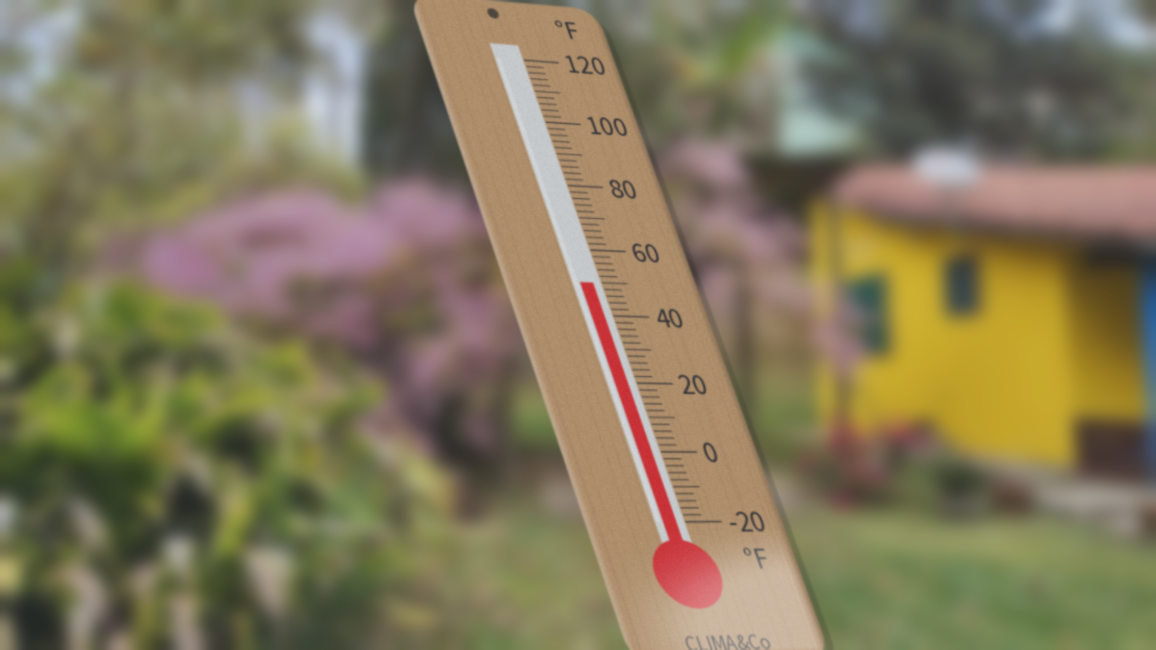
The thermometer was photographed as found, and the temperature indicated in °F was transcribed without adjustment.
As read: 50 °F
